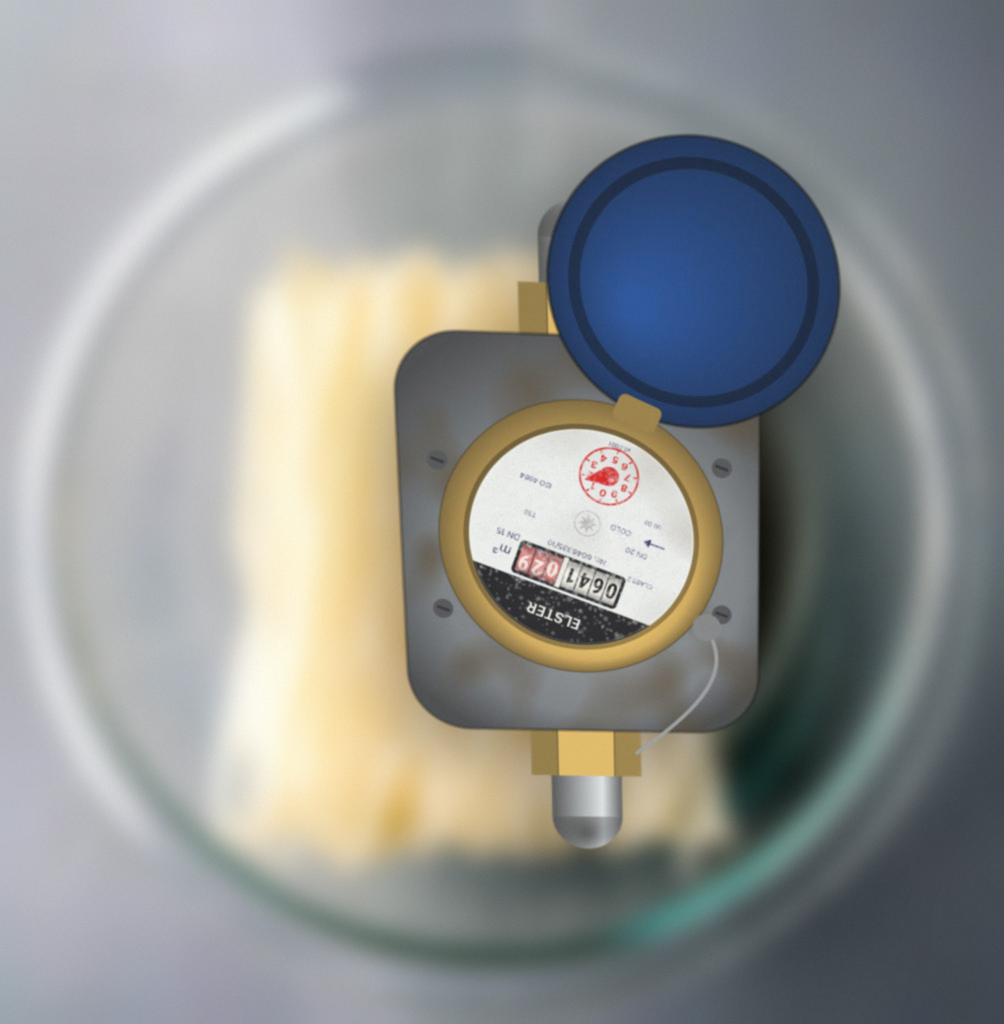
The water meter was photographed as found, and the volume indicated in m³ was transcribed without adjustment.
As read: 641.0291 m³
